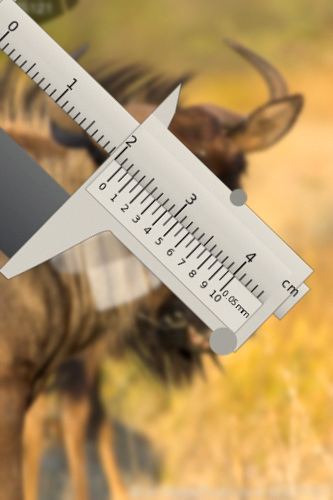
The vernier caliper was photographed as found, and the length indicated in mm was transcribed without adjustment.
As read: 21.2 mm
